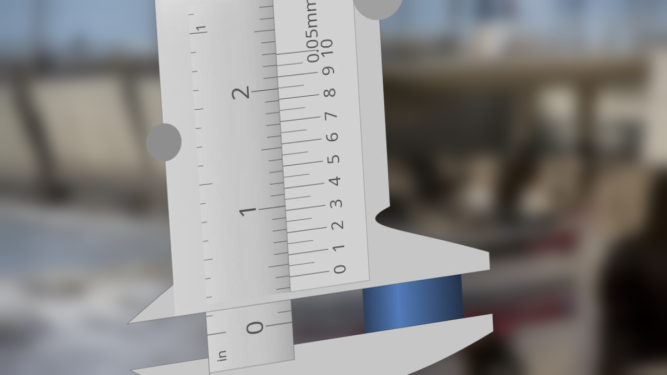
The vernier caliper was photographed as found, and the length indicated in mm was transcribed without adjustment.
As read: 3.9 mm
